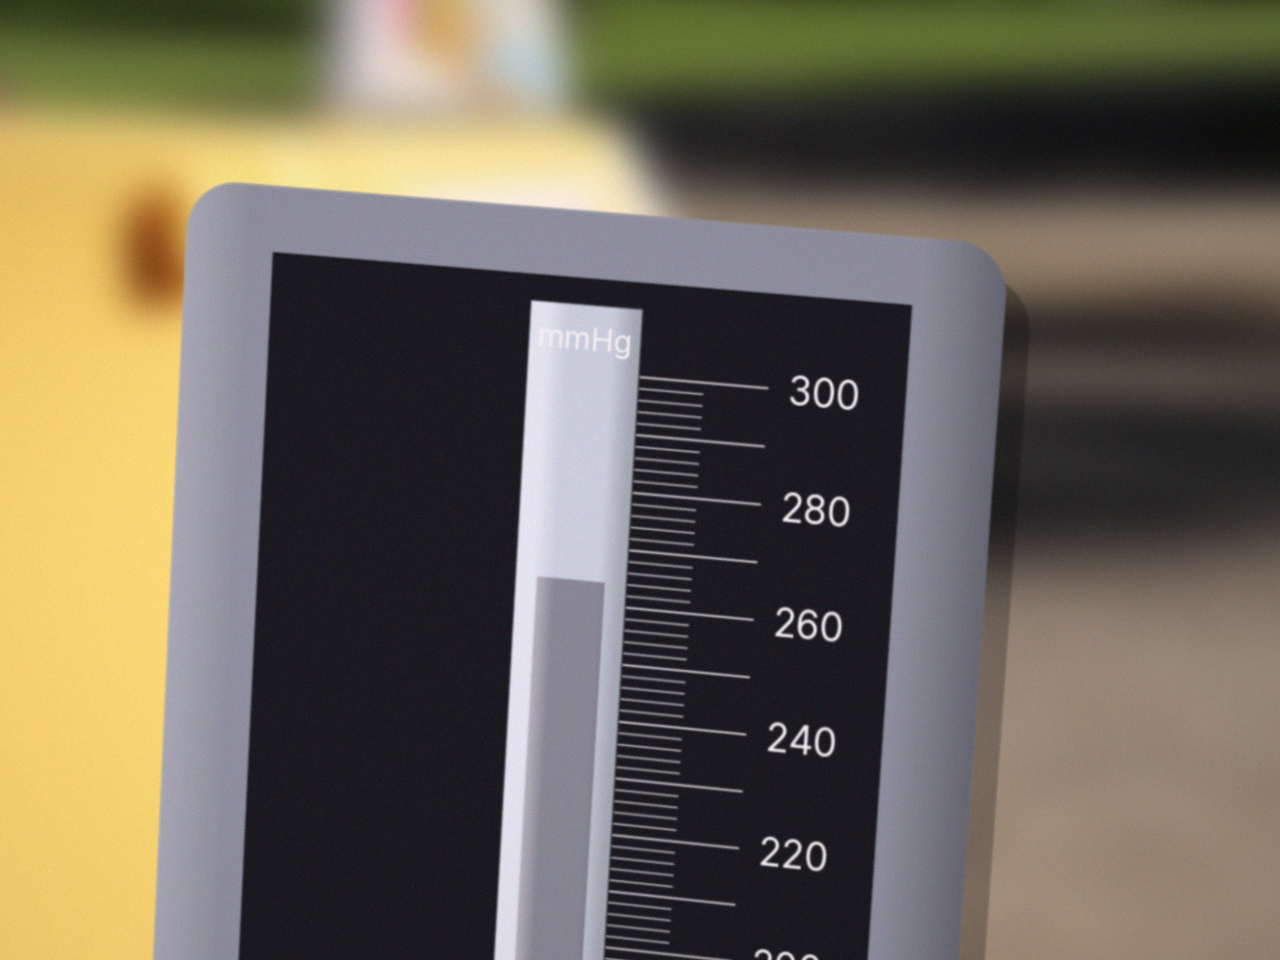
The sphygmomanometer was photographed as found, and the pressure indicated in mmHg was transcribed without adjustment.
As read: 264 mmHg
